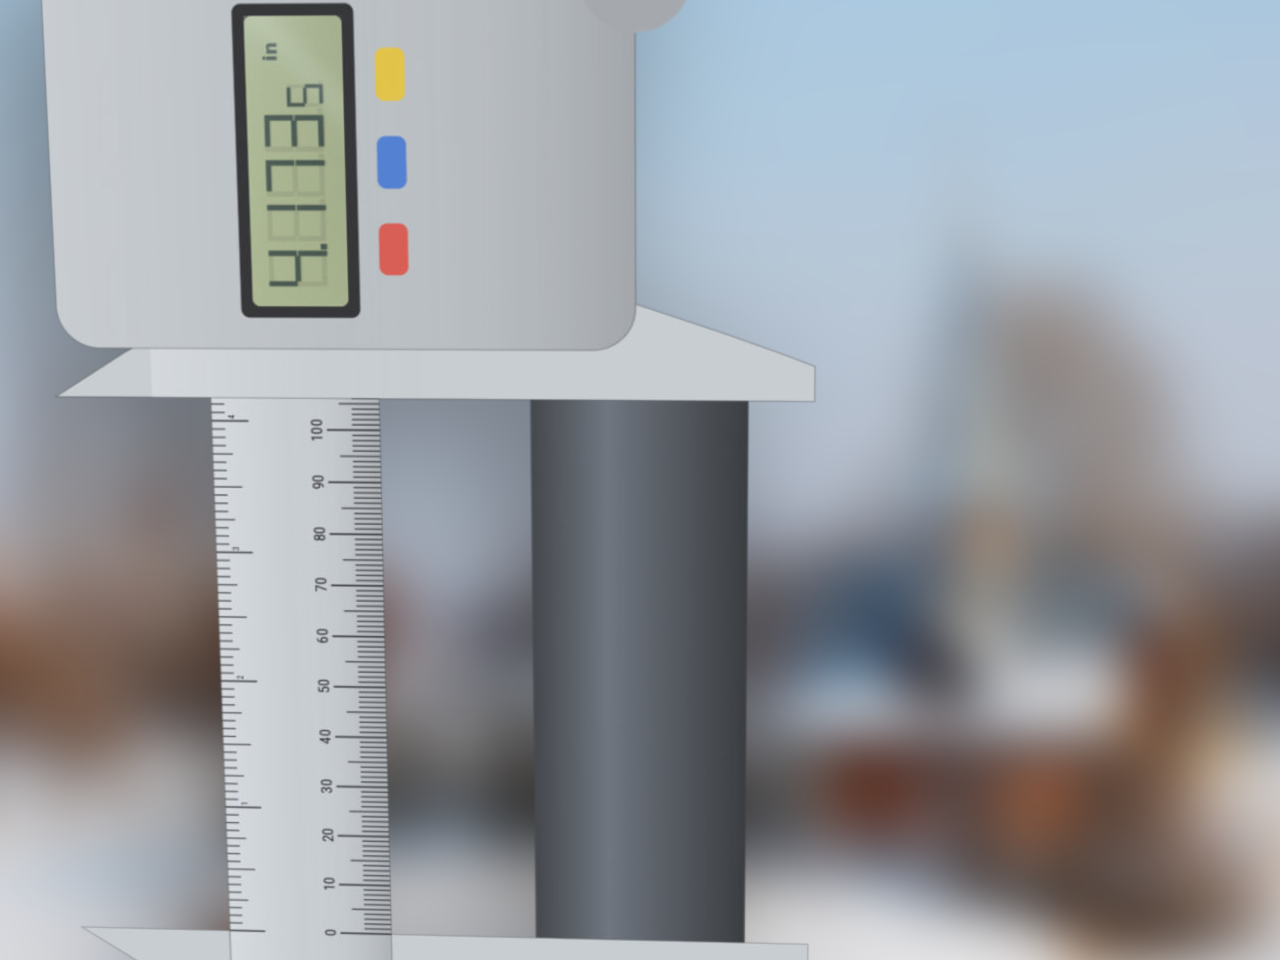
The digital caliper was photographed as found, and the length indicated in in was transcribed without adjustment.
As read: 4.1735 in
